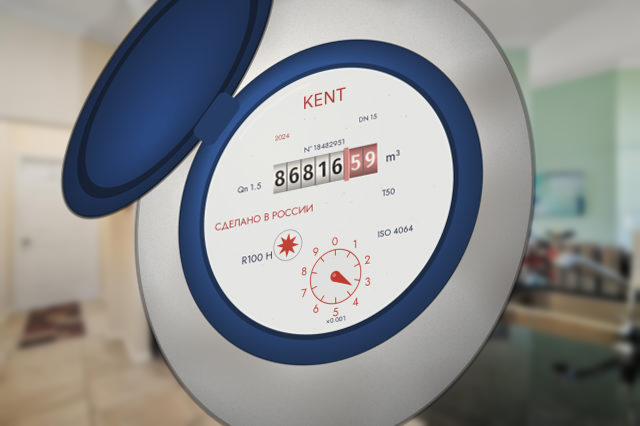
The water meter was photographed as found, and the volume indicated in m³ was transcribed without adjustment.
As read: 86816.593 m³
